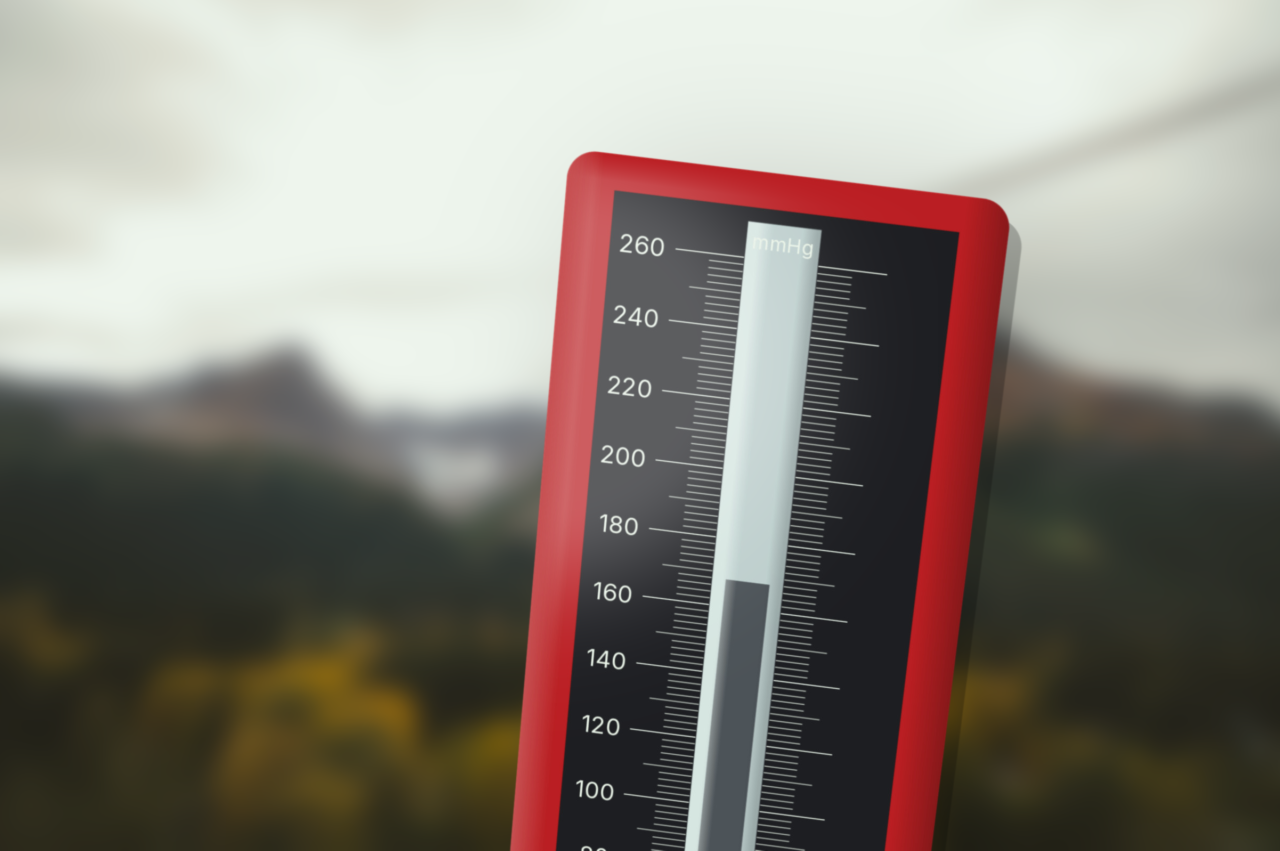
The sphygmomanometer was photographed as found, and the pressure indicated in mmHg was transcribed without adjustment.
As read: 168 mmHg
